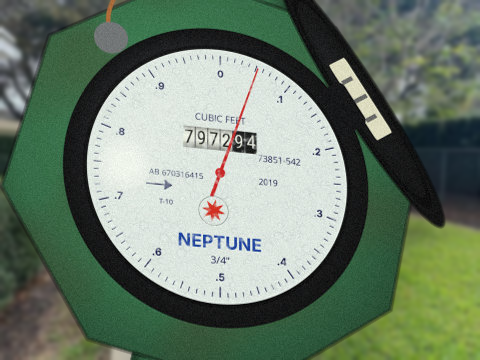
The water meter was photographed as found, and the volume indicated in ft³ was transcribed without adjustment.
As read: 797294.05 ft³
